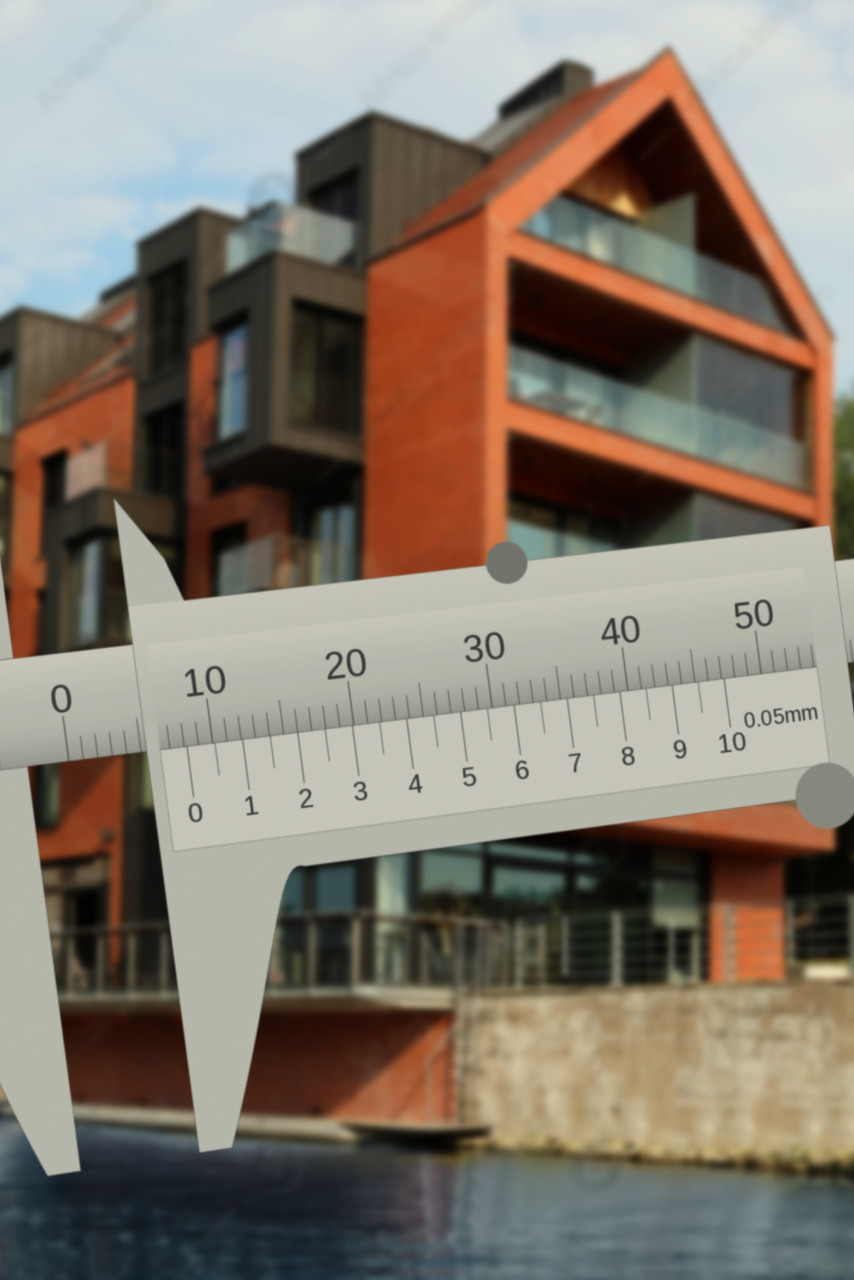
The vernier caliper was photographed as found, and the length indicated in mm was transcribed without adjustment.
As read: 8.2 mm
